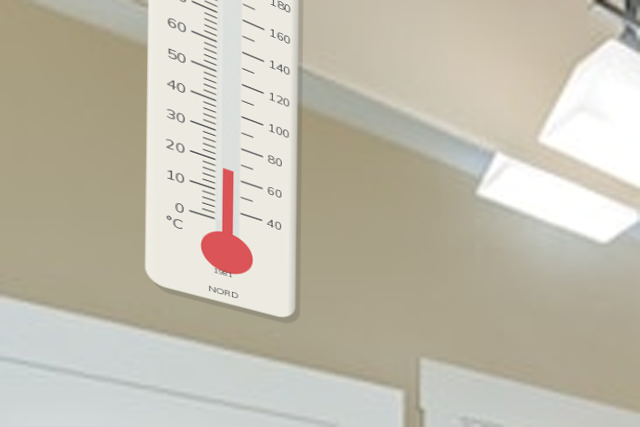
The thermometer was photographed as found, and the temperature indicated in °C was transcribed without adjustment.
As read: 18 °C
